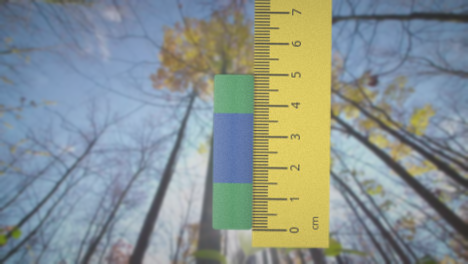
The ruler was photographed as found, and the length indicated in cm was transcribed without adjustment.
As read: 5 cm
